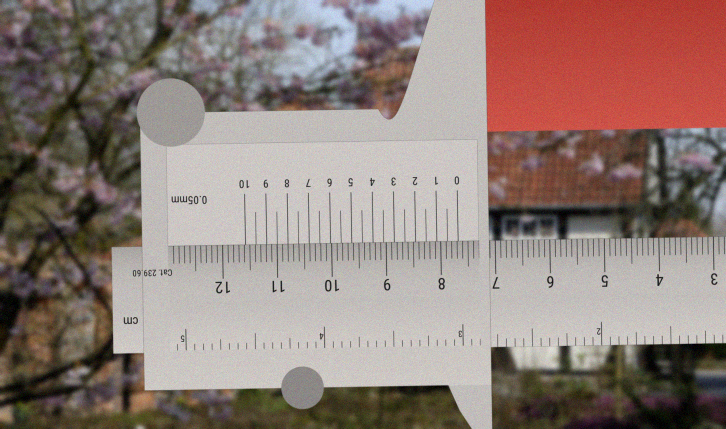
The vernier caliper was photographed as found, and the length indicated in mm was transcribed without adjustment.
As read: 76.8 mm
